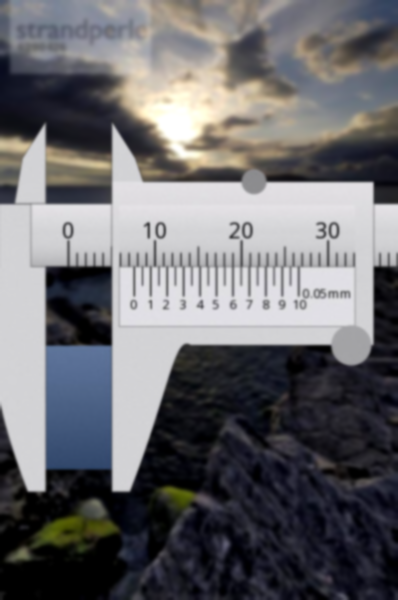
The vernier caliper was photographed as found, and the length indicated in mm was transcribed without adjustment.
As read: 7.6 mm
